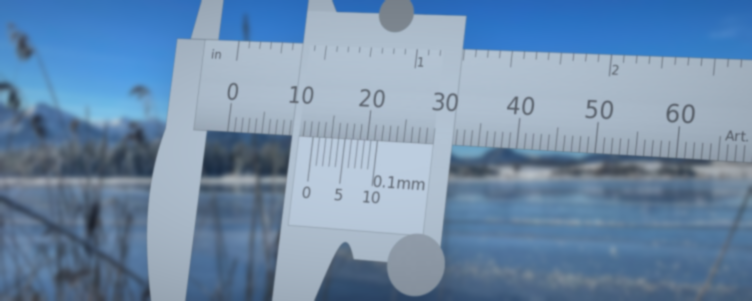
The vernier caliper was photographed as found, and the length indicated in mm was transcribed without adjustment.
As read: 12.4 mm
